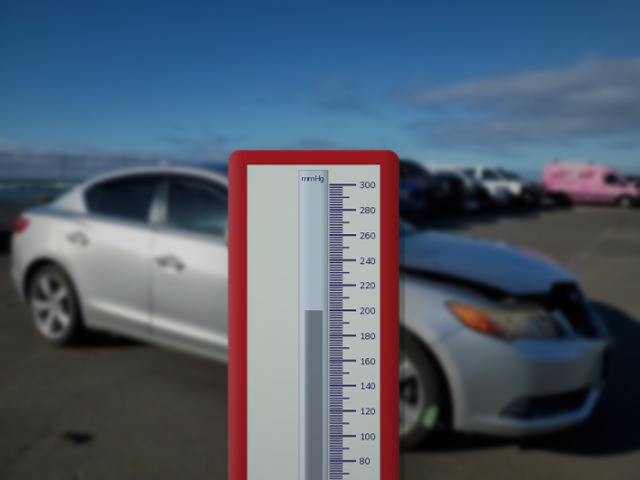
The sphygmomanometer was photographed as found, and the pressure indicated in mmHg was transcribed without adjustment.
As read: 200 mmHg
